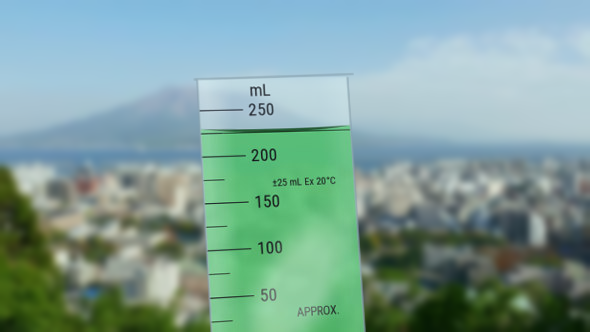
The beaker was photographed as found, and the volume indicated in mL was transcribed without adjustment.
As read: 225 mL
